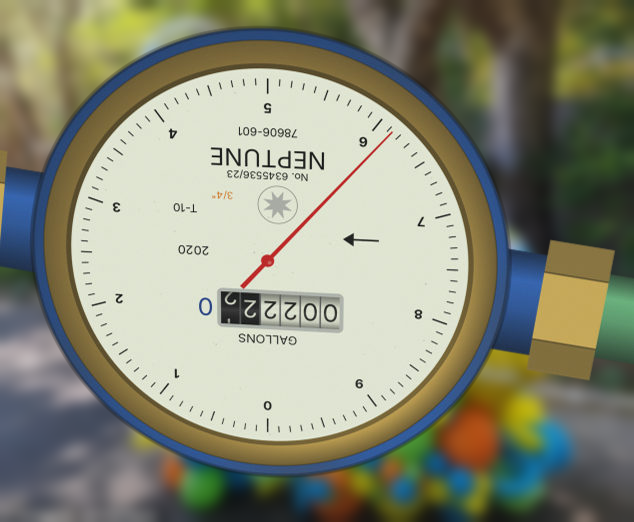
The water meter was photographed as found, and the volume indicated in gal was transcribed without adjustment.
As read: 22216.1 gal
